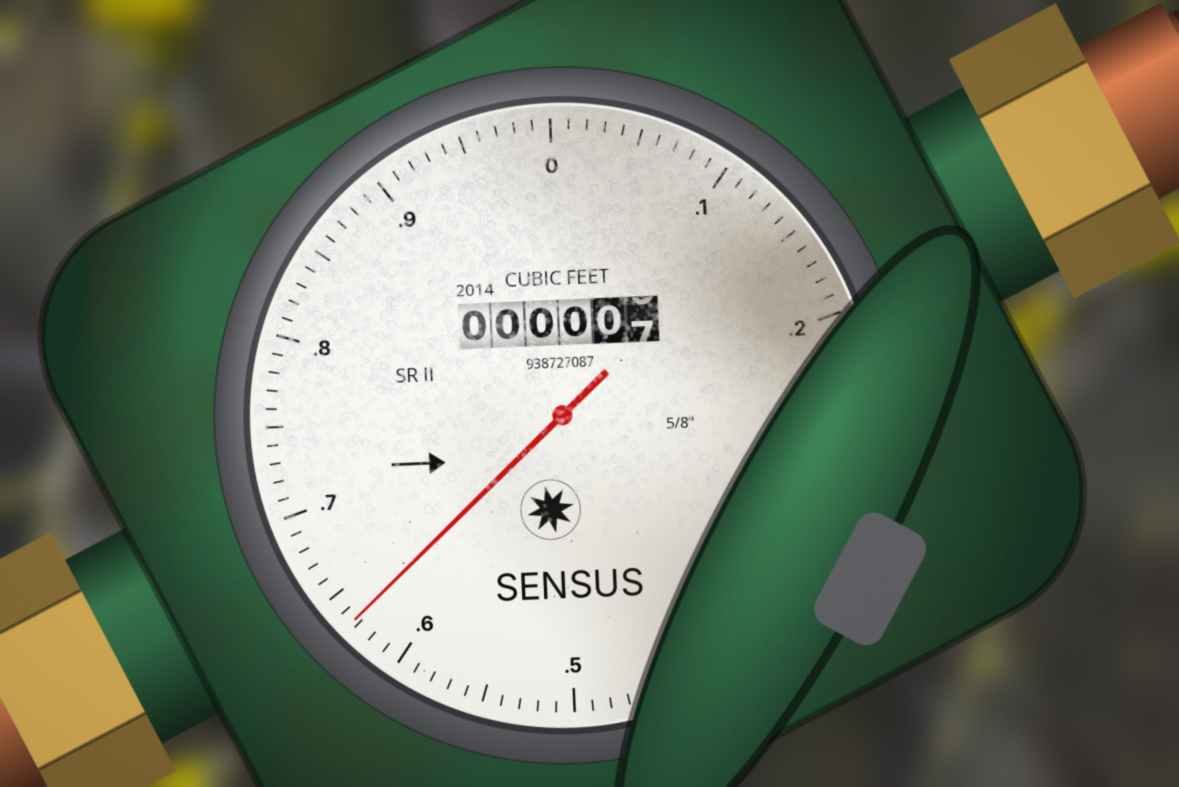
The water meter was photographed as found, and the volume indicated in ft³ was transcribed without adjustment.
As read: 6.63 ft³
